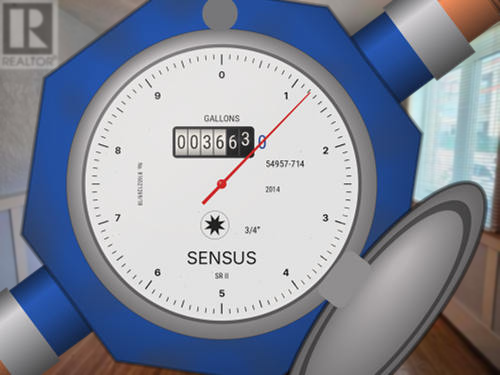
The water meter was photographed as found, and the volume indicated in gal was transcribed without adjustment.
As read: 36631.2 gal
